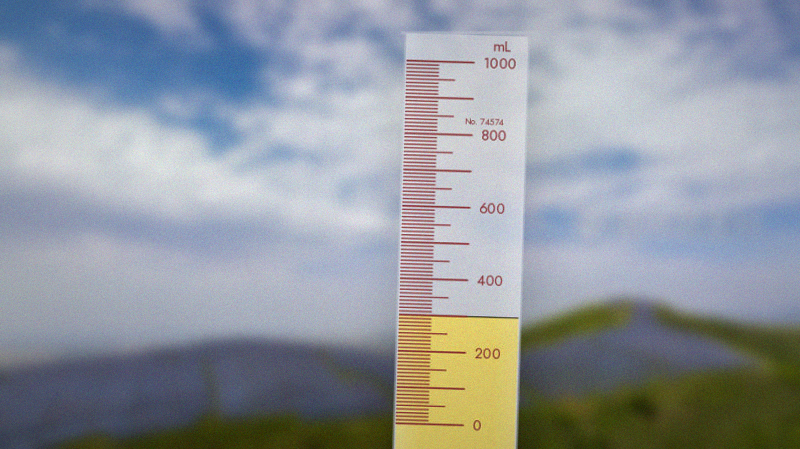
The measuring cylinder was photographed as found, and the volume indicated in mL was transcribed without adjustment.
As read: 300 mL
